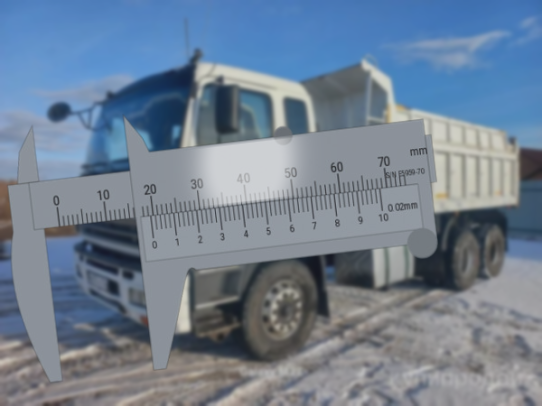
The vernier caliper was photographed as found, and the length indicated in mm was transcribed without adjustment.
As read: 19.5 mm
